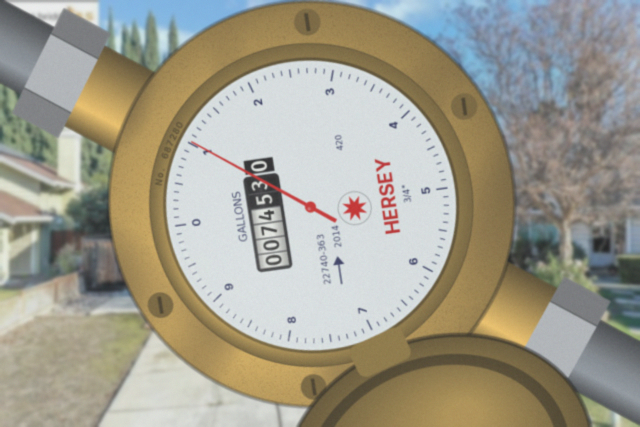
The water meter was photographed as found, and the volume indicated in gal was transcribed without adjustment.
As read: 74531.0 gal
